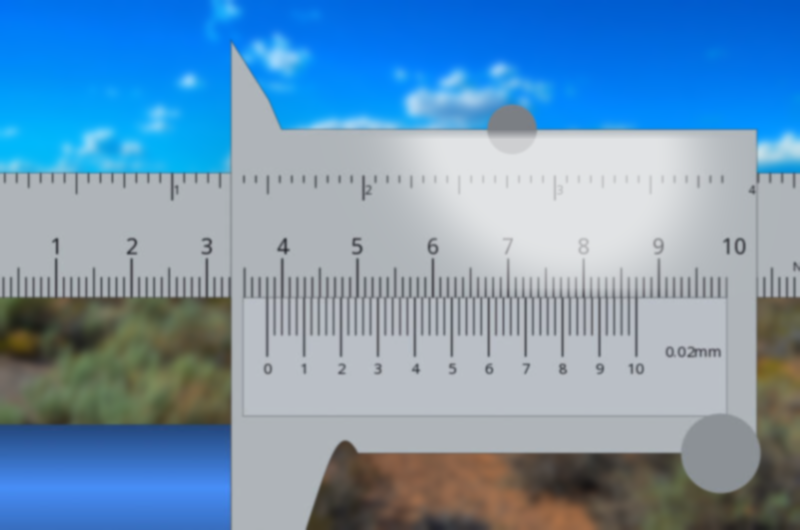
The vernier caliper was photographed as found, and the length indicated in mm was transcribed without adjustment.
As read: 38.0 mm
